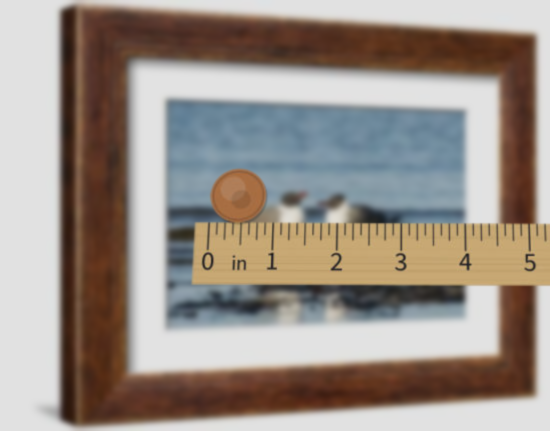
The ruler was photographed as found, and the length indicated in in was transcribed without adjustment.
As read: 0.875 in
